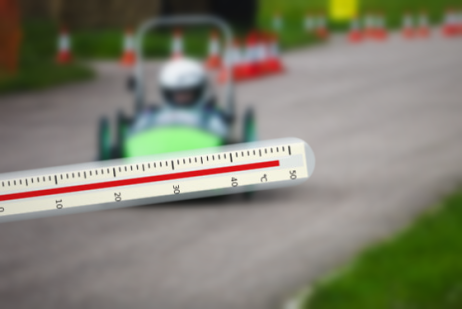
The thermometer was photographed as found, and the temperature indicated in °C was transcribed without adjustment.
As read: 48 °C
